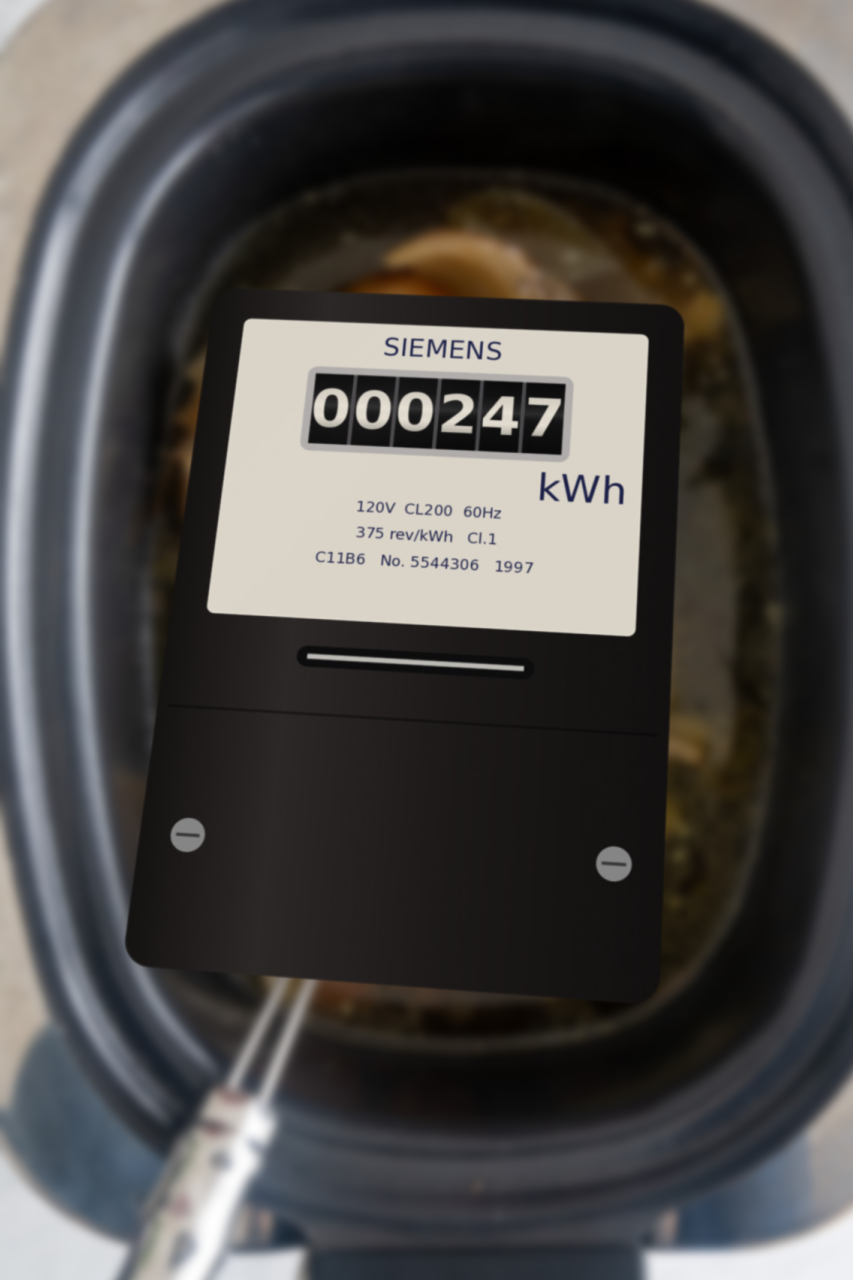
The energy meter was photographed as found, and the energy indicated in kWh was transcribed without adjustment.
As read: 247 kWh
